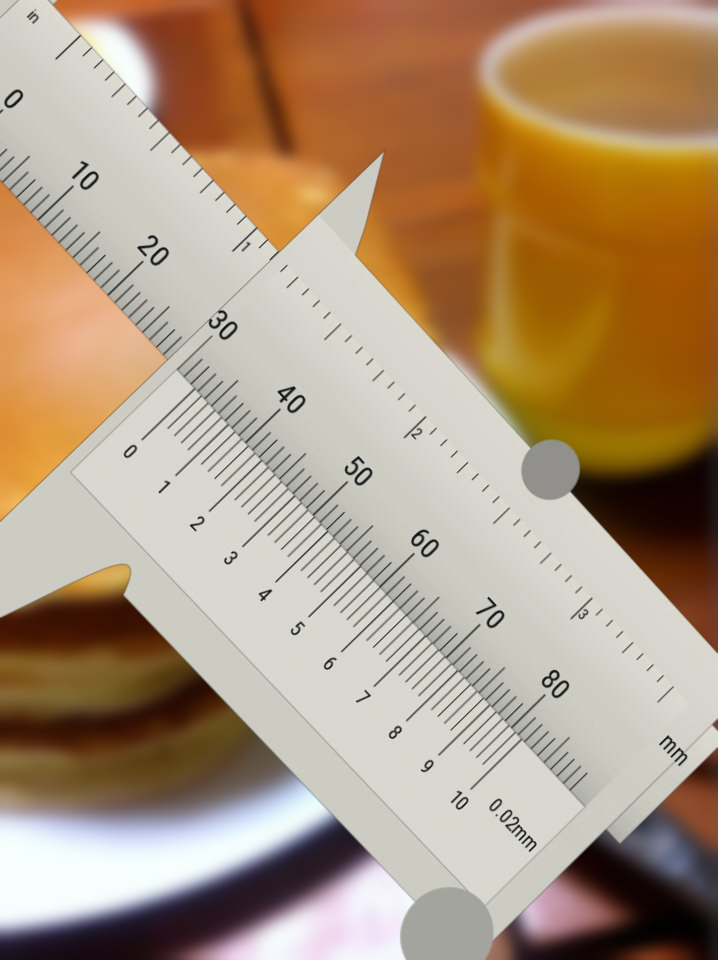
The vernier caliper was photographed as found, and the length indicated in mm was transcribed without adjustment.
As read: 32.6 mm
